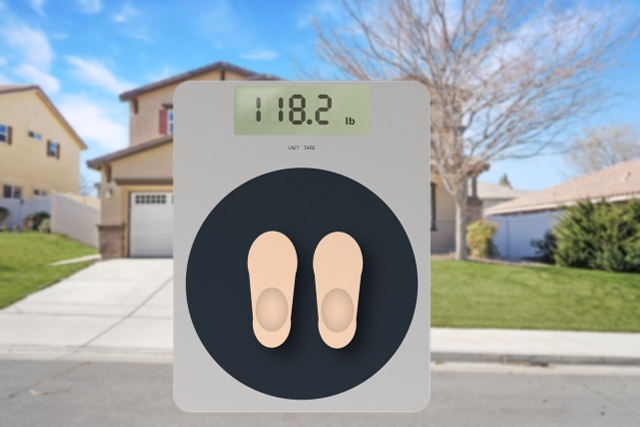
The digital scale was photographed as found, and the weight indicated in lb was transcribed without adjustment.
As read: 118.2 lb
